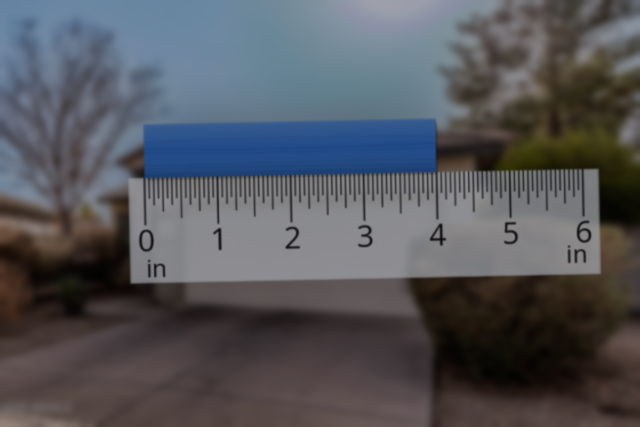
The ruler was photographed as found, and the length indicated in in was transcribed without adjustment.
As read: 4 in
